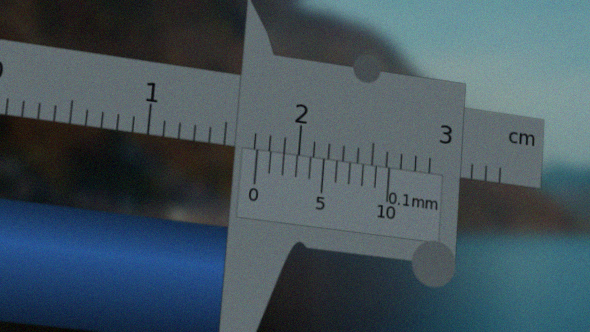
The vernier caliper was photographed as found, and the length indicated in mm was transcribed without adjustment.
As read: 17.2 mm
